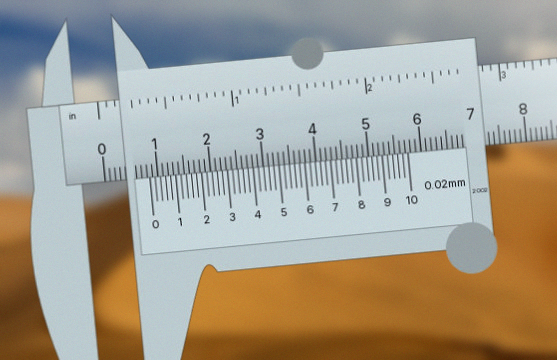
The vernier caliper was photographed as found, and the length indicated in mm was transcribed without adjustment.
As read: 8.5 mm
